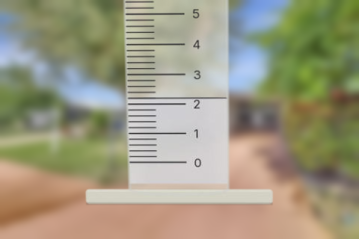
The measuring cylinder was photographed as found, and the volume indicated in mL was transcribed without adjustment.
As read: 2.2 mL
